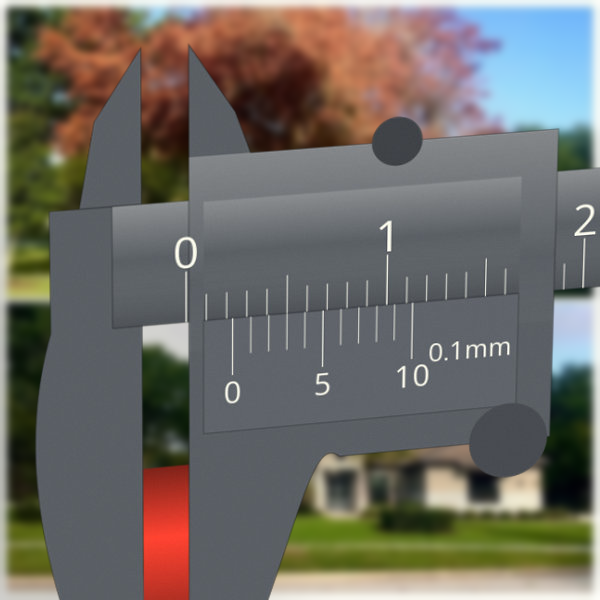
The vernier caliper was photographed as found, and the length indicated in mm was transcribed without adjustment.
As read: 2.3 mm
